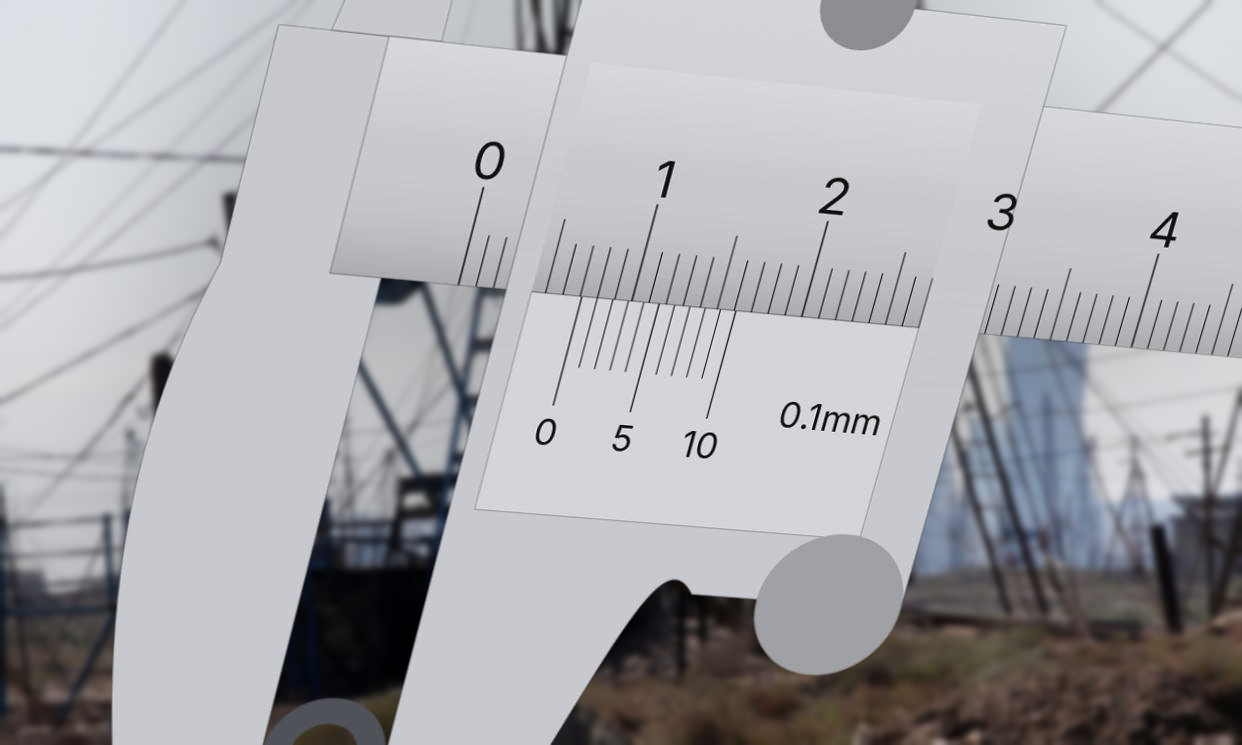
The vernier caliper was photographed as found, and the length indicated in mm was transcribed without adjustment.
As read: 7.1 mm
